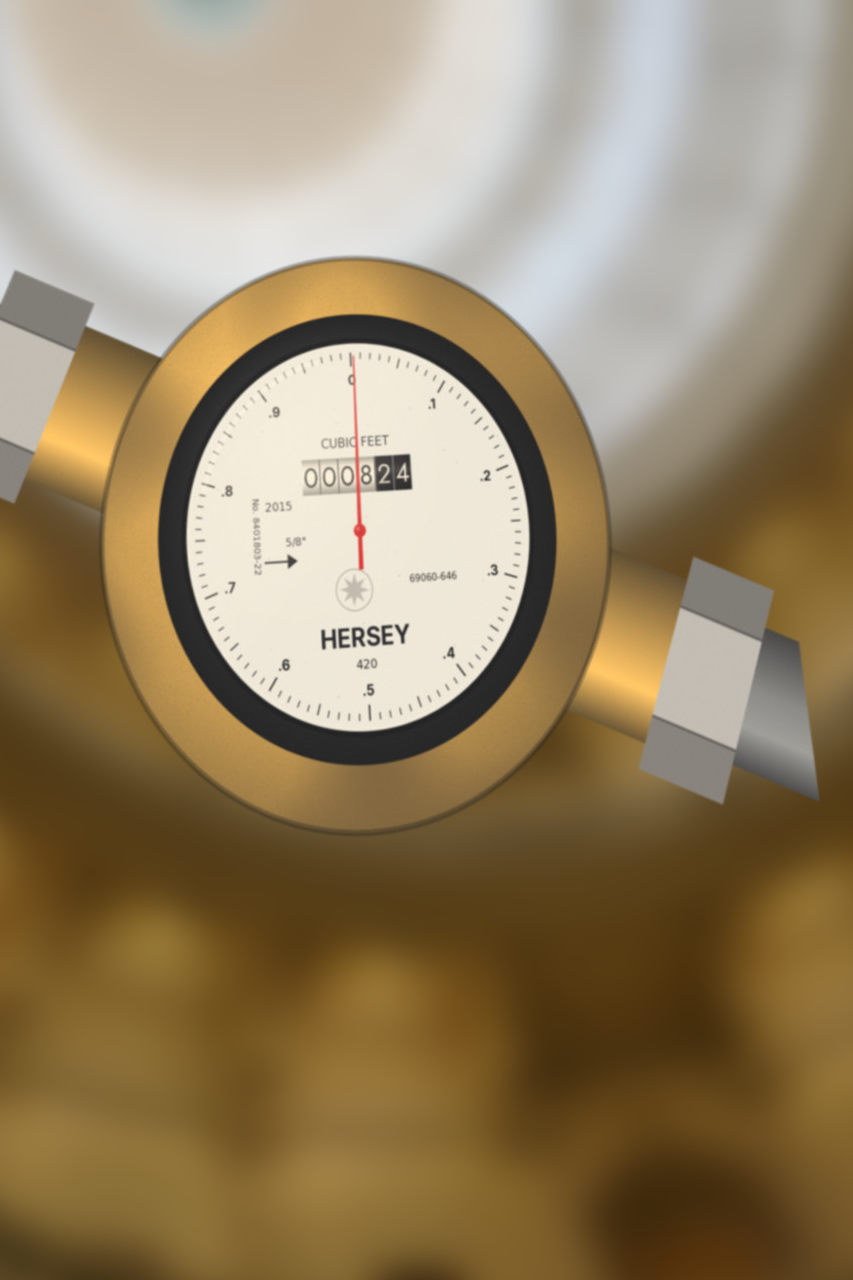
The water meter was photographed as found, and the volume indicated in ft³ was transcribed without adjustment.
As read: 824.00 ft³
